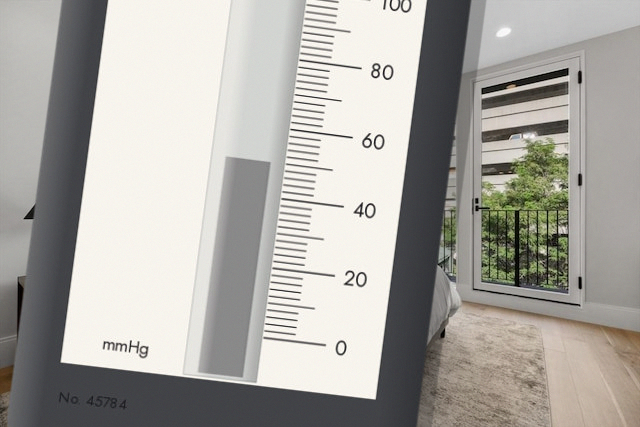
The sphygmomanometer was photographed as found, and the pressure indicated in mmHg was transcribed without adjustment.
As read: 50 mmHg
